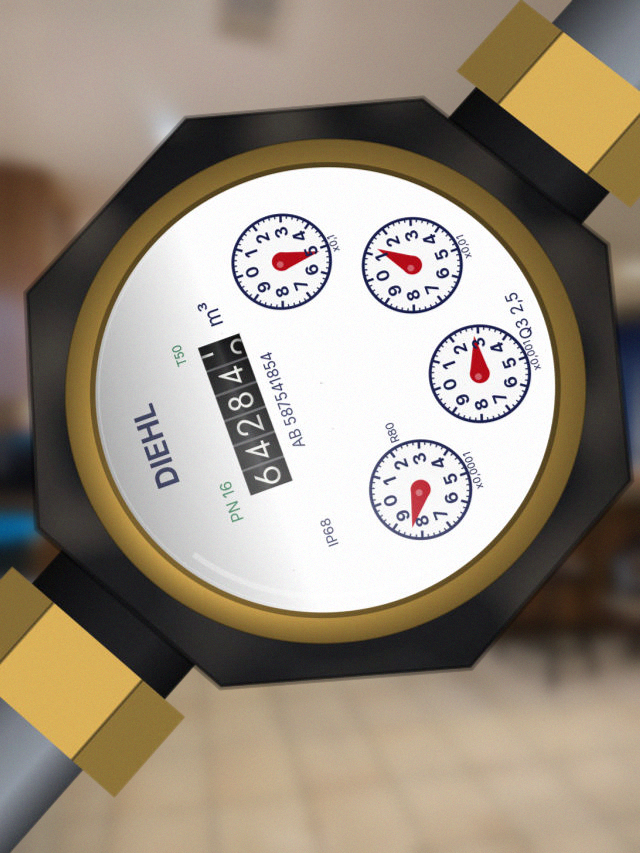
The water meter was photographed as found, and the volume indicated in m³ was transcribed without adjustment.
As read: 642841.5128 m³
